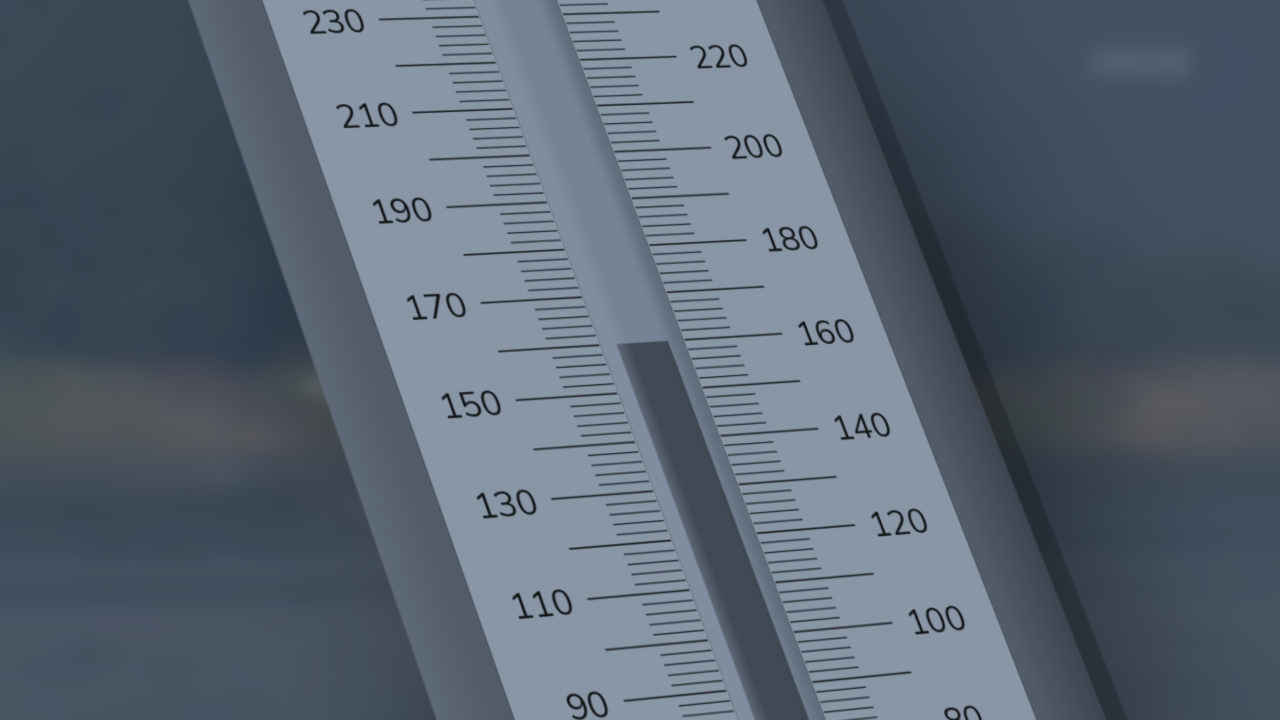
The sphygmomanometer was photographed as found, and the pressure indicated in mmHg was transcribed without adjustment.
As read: 160 mmHg
